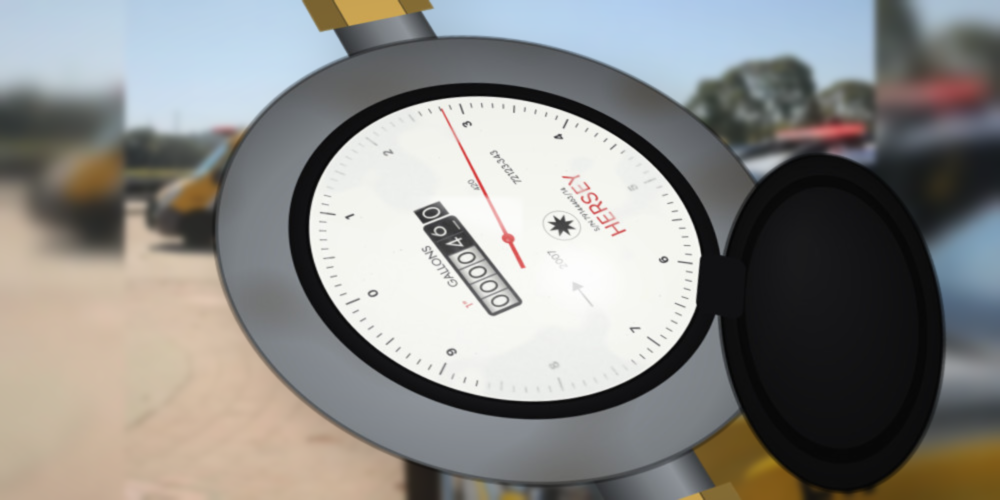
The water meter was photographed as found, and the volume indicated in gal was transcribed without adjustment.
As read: 462.8 gal
